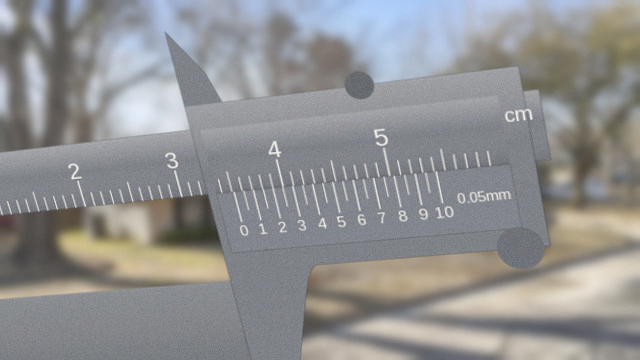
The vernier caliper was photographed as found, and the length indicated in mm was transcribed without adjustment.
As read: 35.2 mm
